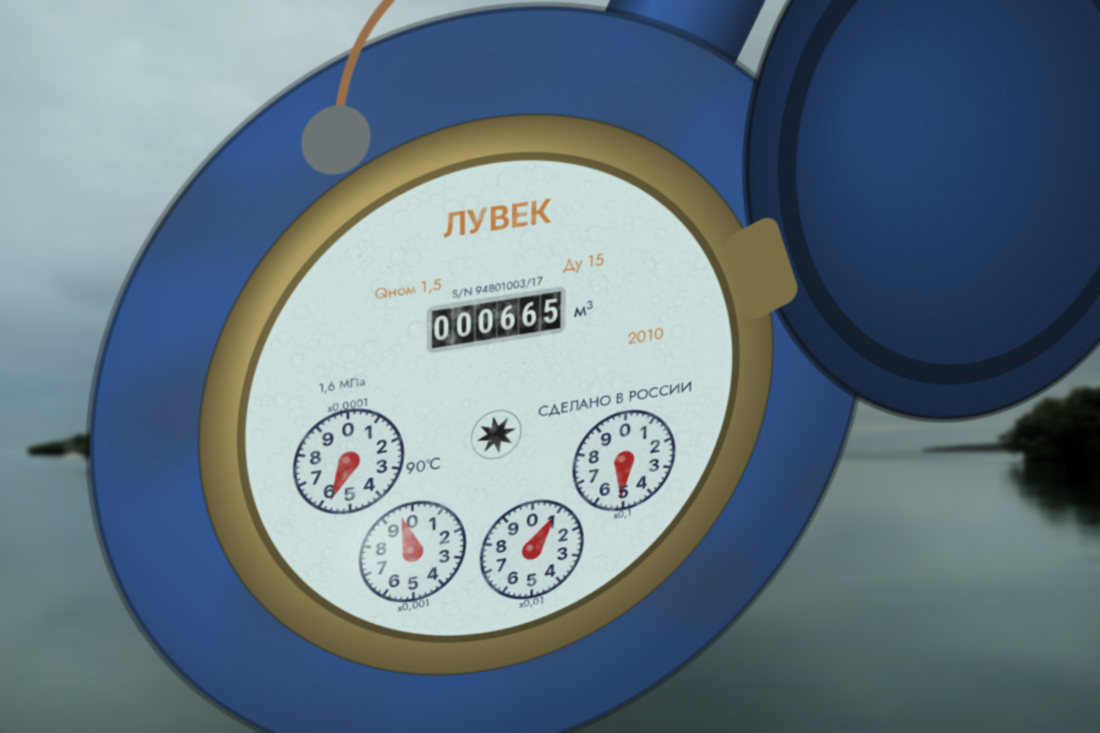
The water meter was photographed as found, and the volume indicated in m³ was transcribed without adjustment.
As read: 665.5095 m³
